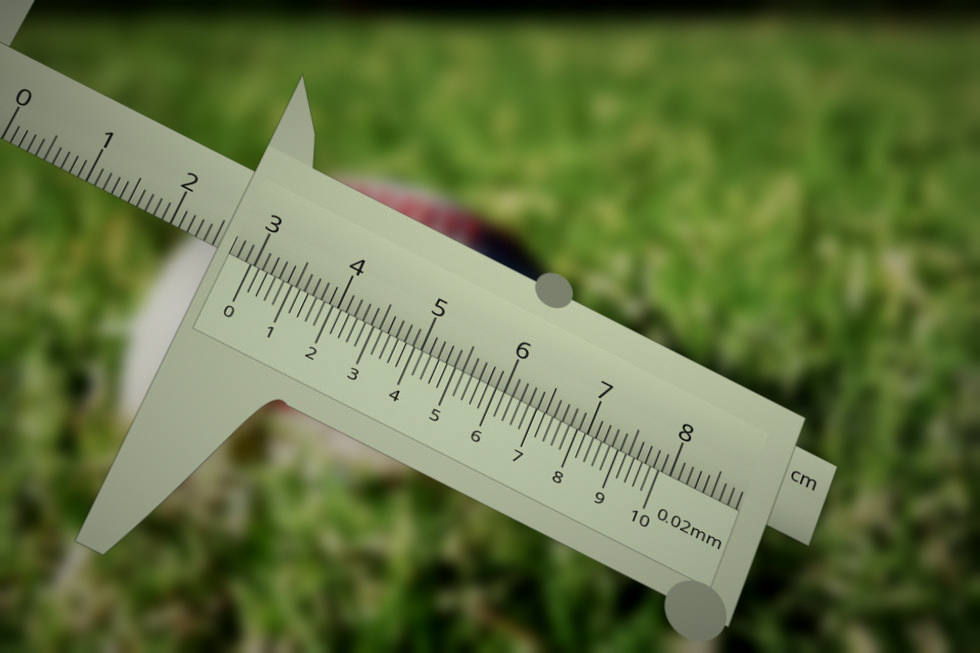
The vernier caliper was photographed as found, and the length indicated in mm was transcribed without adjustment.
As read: 29.6 mm
